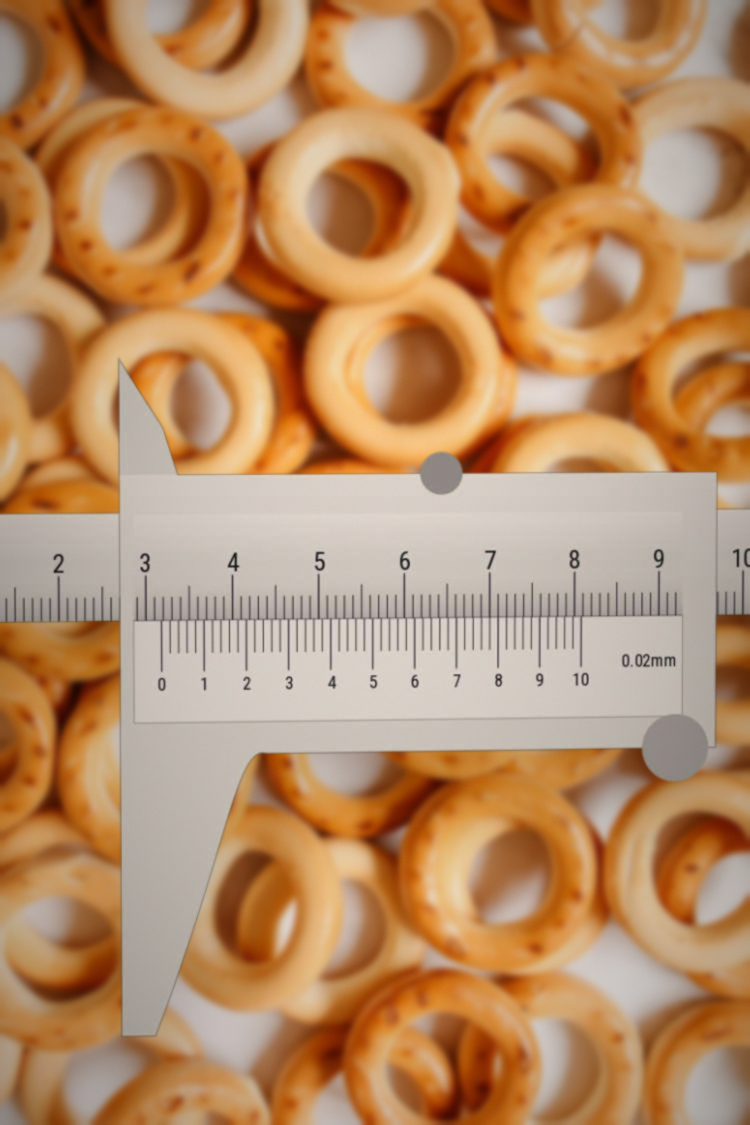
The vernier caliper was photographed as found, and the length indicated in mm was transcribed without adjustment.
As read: 31.8 mm
